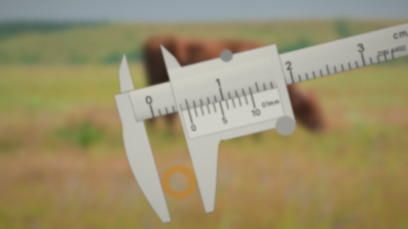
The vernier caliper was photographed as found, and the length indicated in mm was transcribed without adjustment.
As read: 5.0 mm
